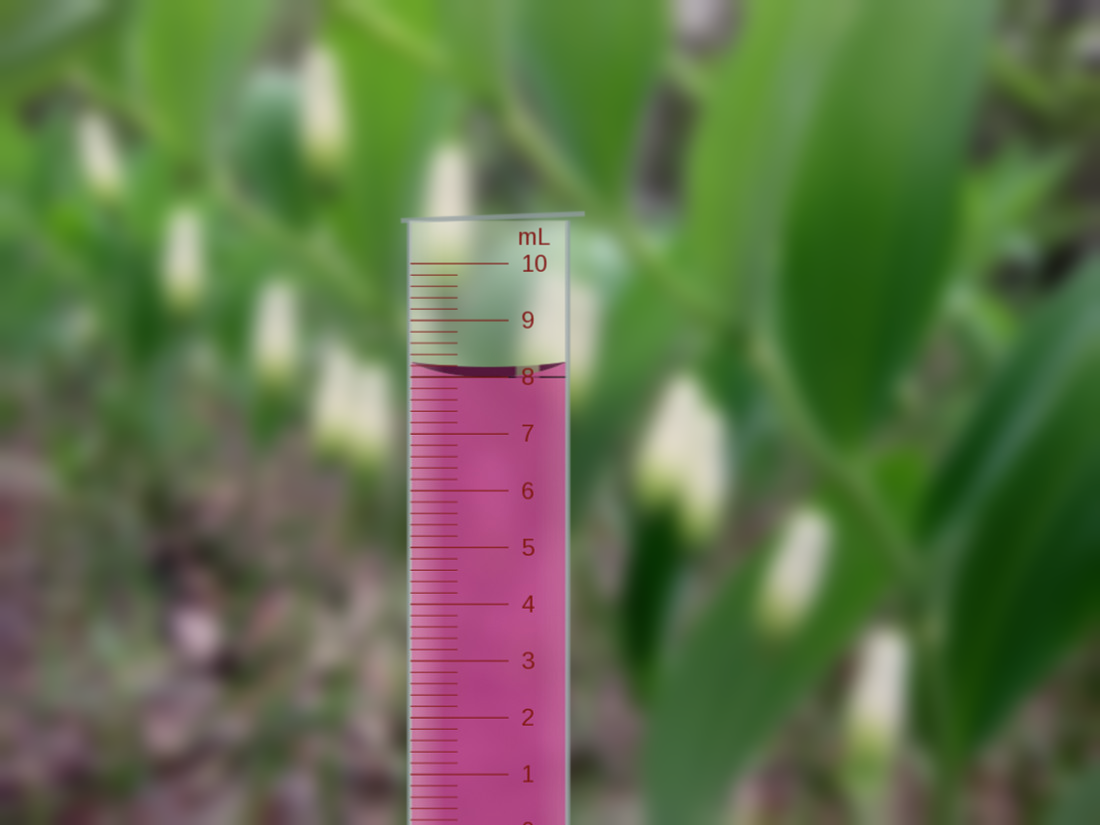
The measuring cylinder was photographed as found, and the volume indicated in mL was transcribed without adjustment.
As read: 8 mL
